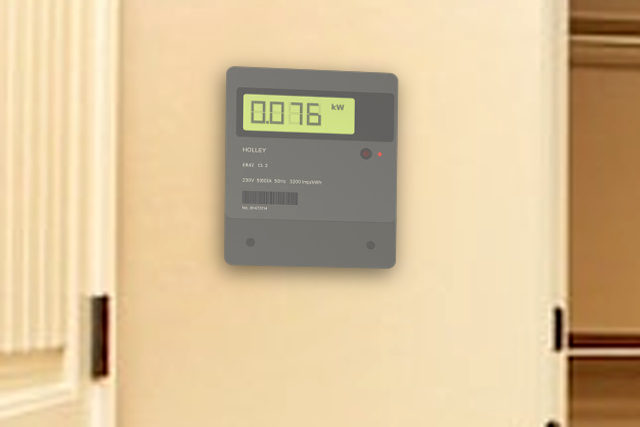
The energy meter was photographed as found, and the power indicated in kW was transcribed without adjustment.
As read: 0.076 kW
